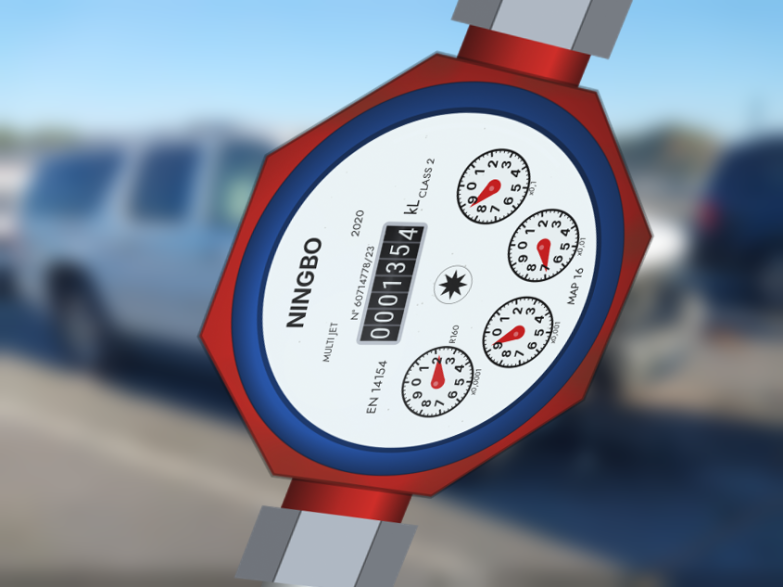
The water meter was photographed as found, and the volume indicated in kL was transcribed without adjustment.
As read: 1353.8692 kL
